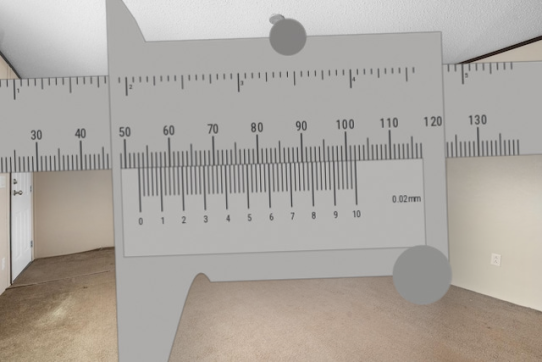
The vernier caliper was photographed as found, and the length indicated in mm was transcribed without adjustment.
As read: 53.0 mm
